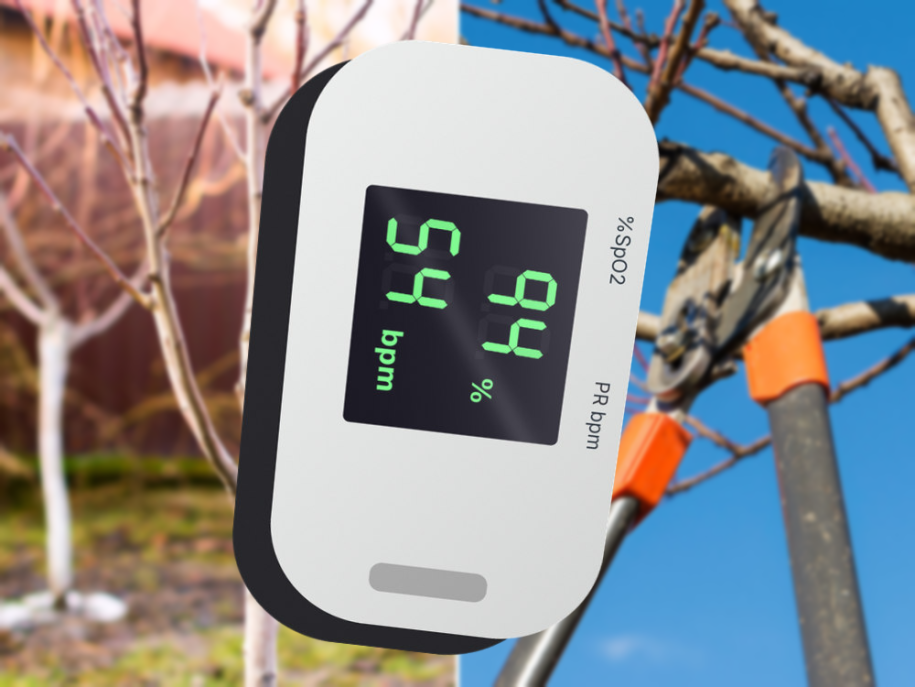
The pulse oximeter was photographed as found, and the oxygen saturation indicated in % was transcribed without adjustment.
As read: 94 %
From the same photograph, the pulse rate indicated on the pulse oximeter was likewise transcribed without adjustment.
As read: 54 bpm
